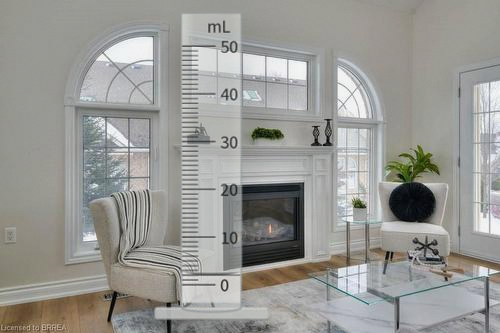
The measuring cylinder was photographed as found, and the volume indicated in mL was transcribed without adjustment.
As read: 2 mL
